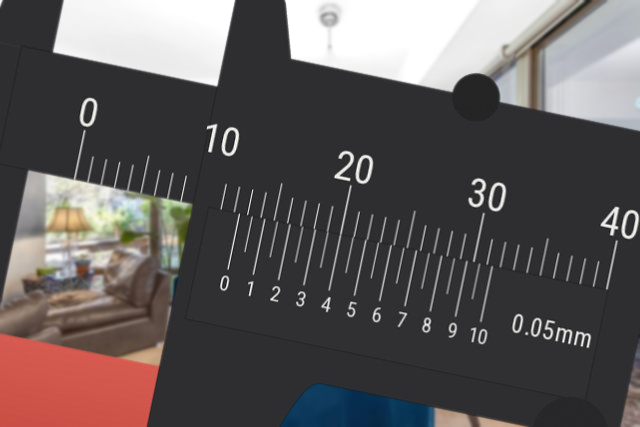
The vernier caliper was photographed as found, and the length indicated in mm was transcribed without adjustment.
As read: 12.4 mm
